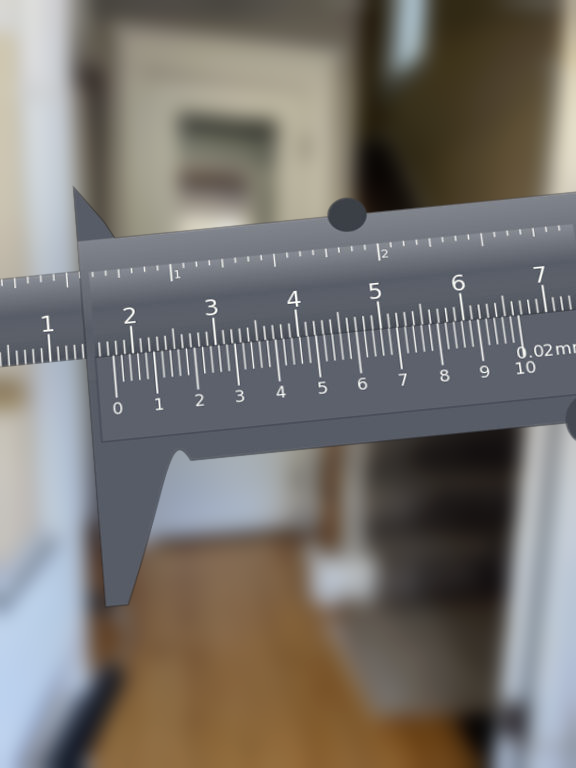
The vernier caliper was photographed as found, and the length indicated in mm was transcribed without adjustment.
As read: 17.6 mm
